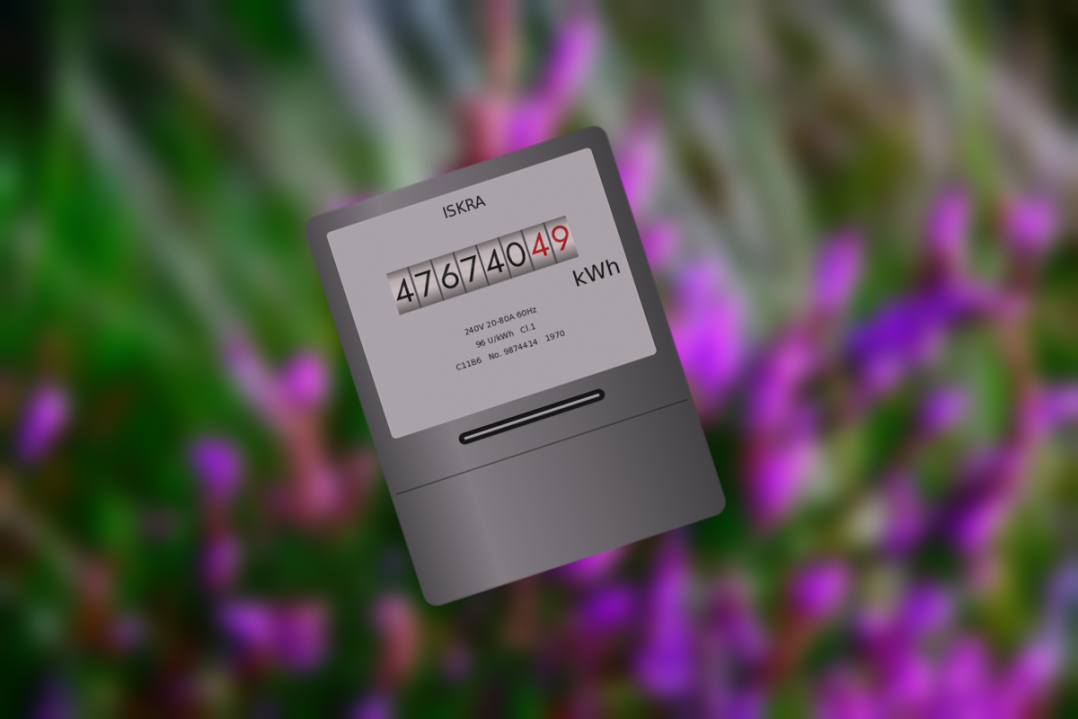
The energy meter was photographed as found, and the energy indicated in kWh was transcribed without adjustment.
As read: 476740.49 kWh
